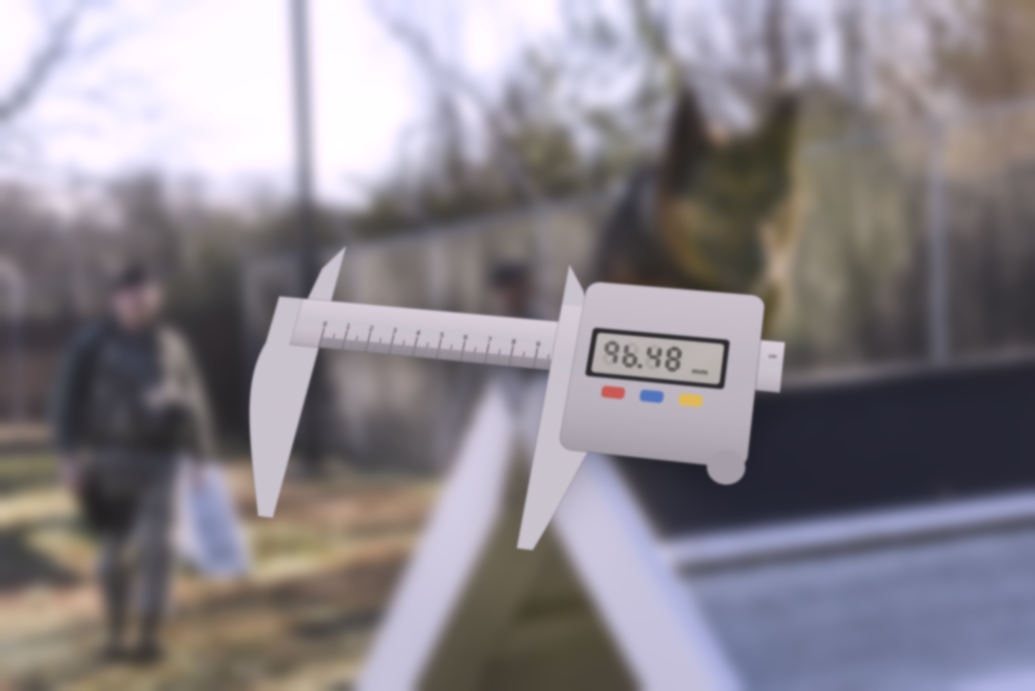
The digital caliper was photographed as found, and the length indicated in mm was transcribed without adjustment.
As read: 96.48 mm
